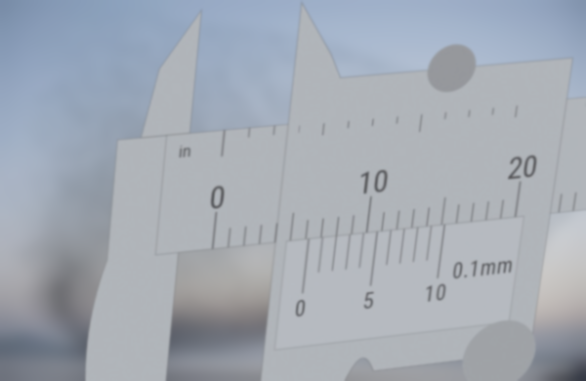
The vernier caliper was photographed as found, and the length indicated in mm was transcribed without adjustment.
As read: 6.2 mm
